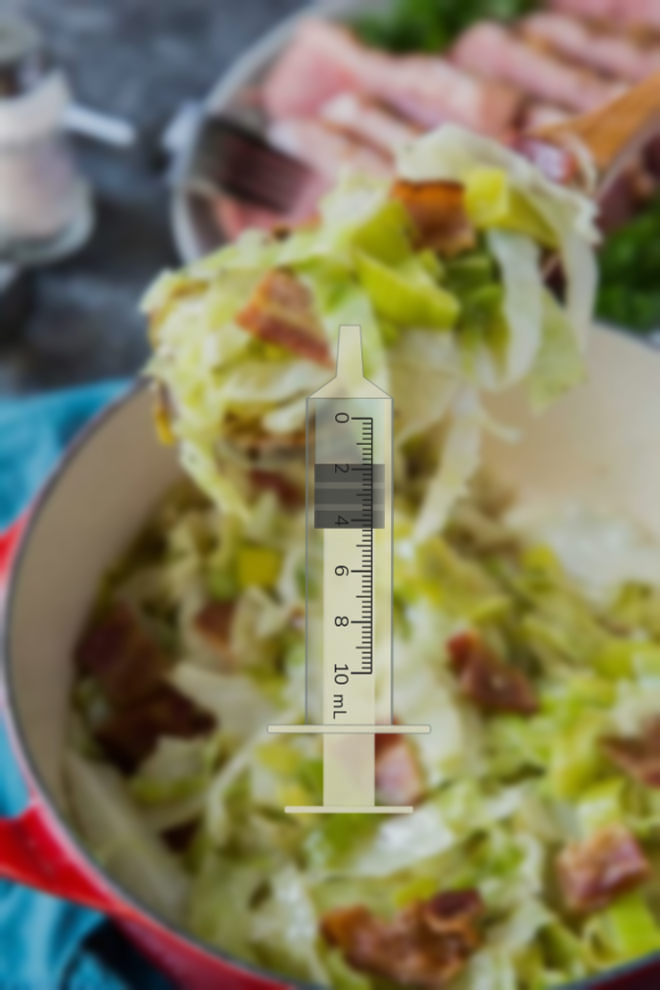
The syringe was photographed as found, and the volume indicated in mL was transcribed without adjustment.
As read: 1.8 mL
